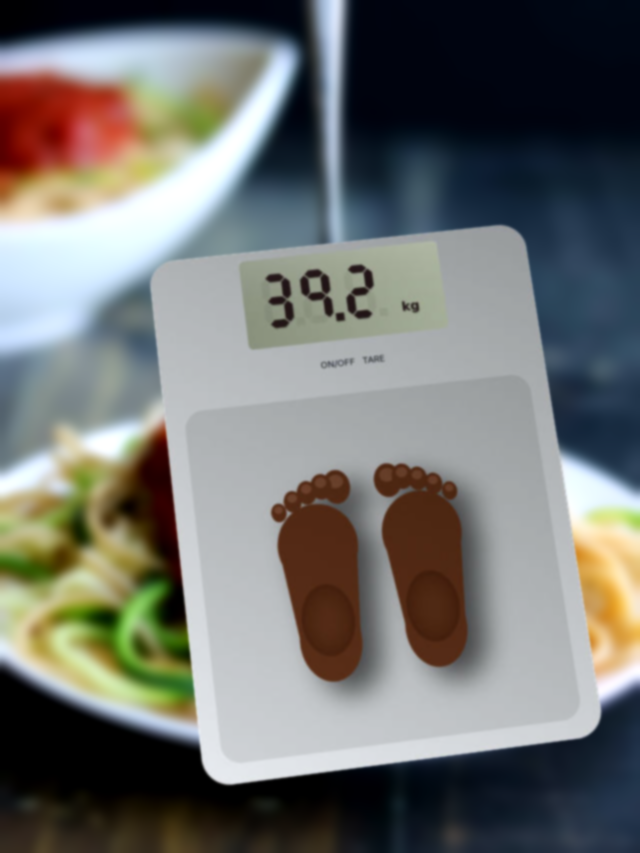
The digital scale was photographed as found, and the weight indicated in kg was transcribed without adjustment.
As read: 39.2 kg
